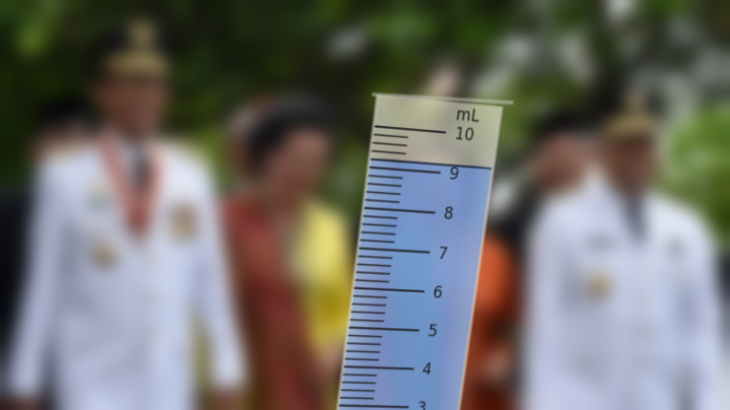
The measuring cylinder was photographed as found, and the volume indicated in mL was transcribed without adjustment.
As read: 9.2 mL
